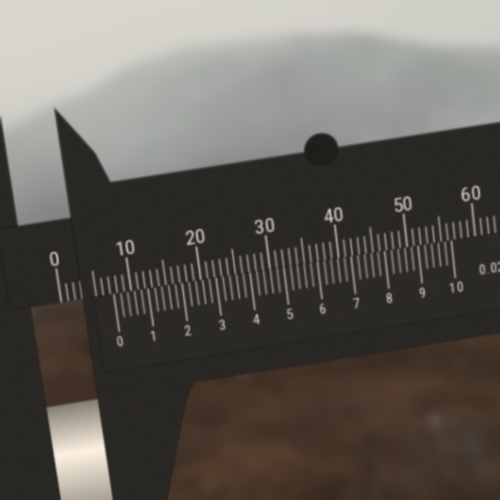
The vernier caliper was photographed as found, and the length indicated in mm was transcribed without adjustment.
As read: 7.5 mm
